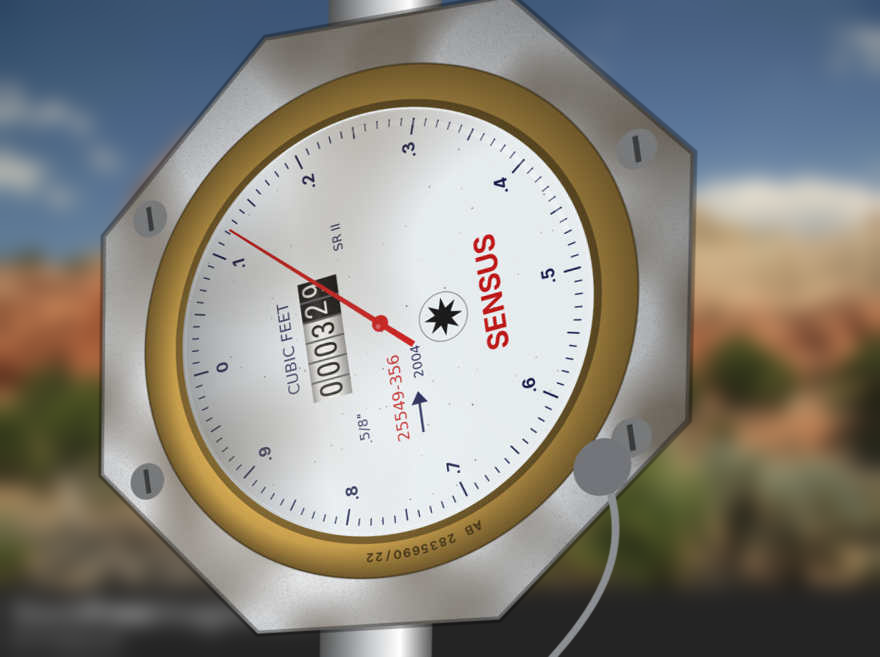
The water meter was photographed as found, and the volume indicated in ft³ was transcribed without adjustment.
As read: 329.12 ft³
